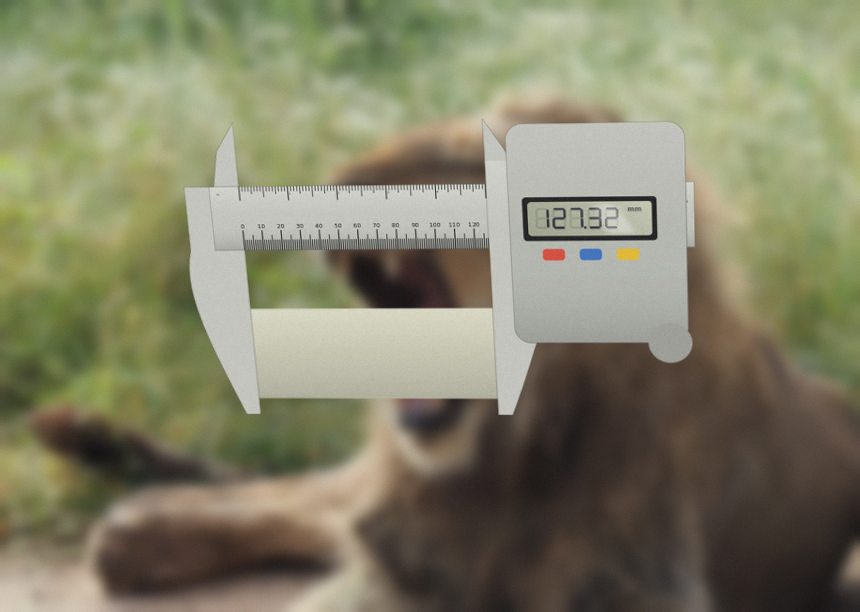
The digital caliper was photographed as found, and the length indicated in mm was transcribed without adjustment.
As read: 127.32 mm
